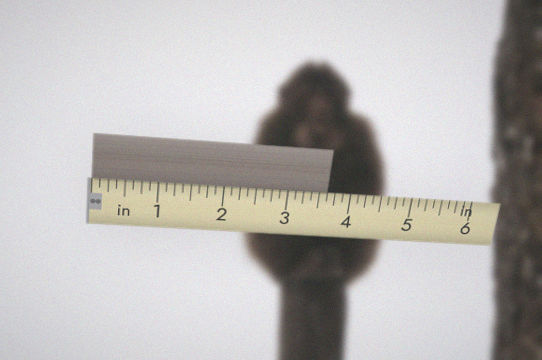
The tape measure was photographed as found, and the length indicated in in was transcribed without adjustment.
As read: 3.625 in
